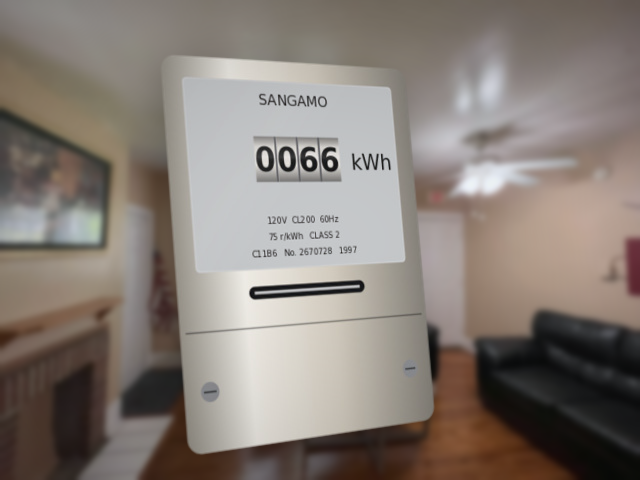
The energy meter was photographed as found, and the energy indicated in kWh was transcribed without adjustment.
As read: 66 kWh
